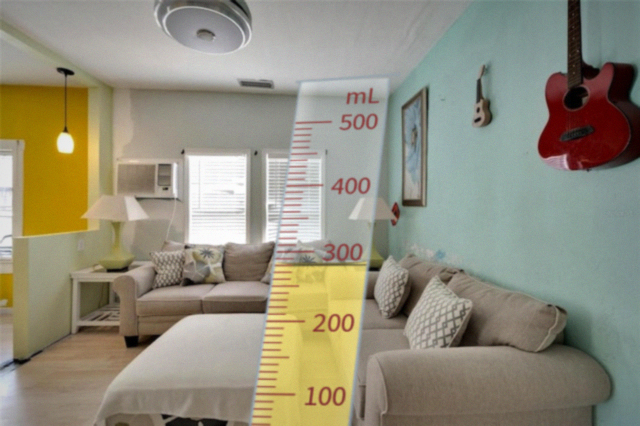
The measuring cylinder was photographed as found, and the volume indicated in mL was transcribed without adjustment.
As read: 280 mL
